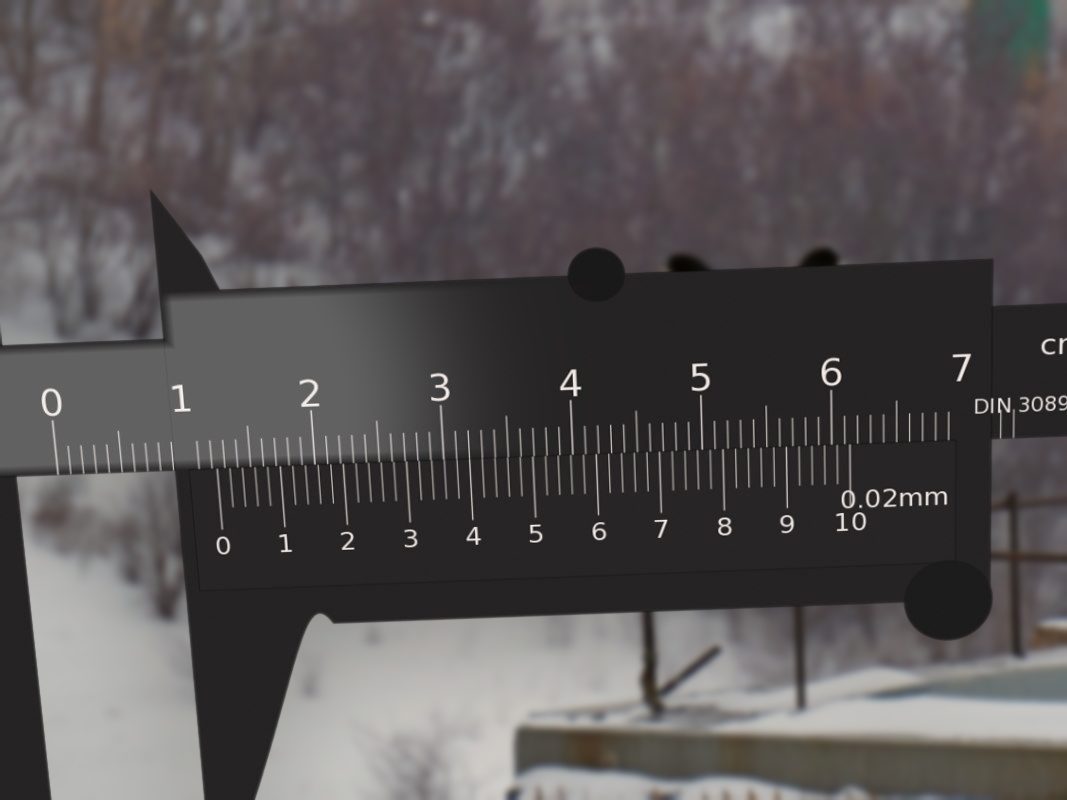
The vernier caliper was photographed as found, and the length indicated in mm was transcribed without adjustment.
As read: 12.4 mm
